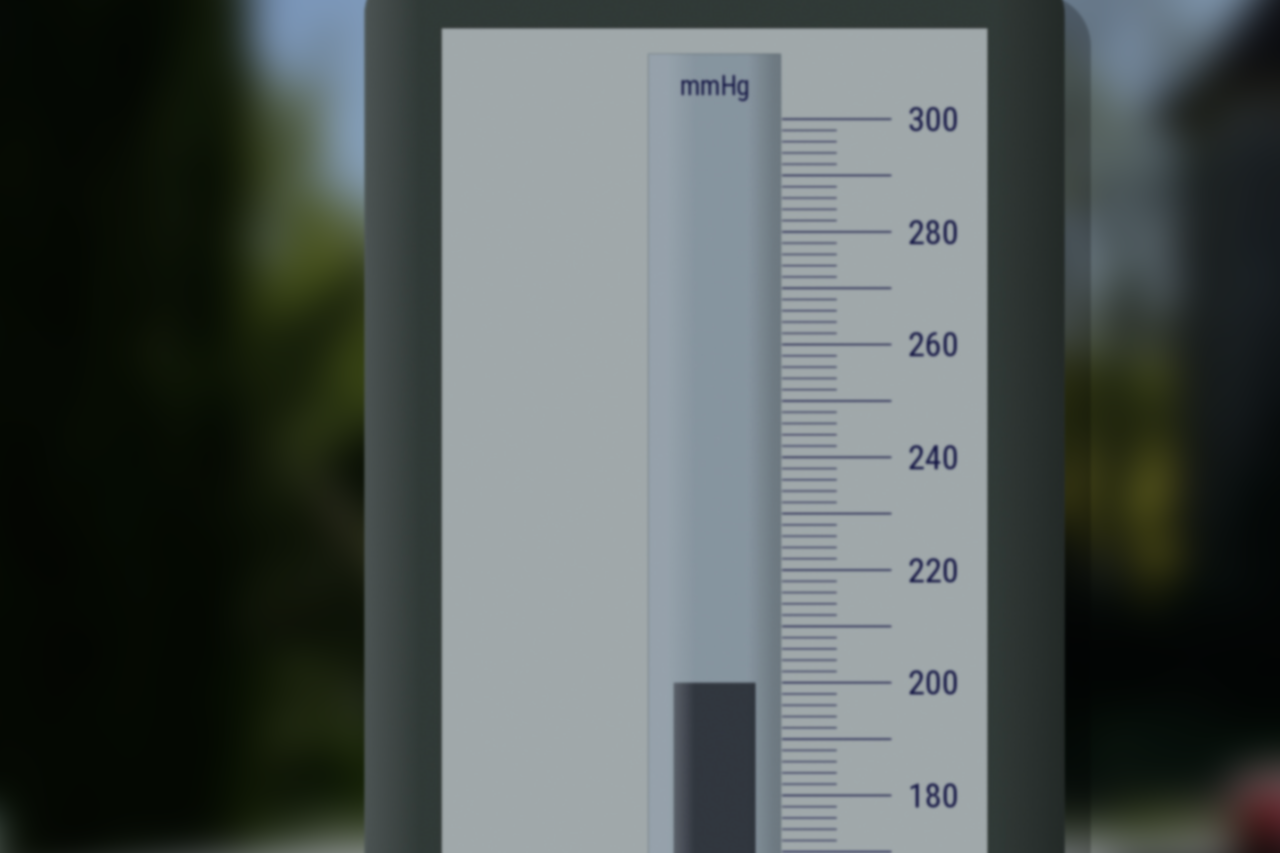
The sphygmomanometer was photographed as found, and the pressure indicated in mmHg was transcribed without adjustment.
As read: 200 mmHg
